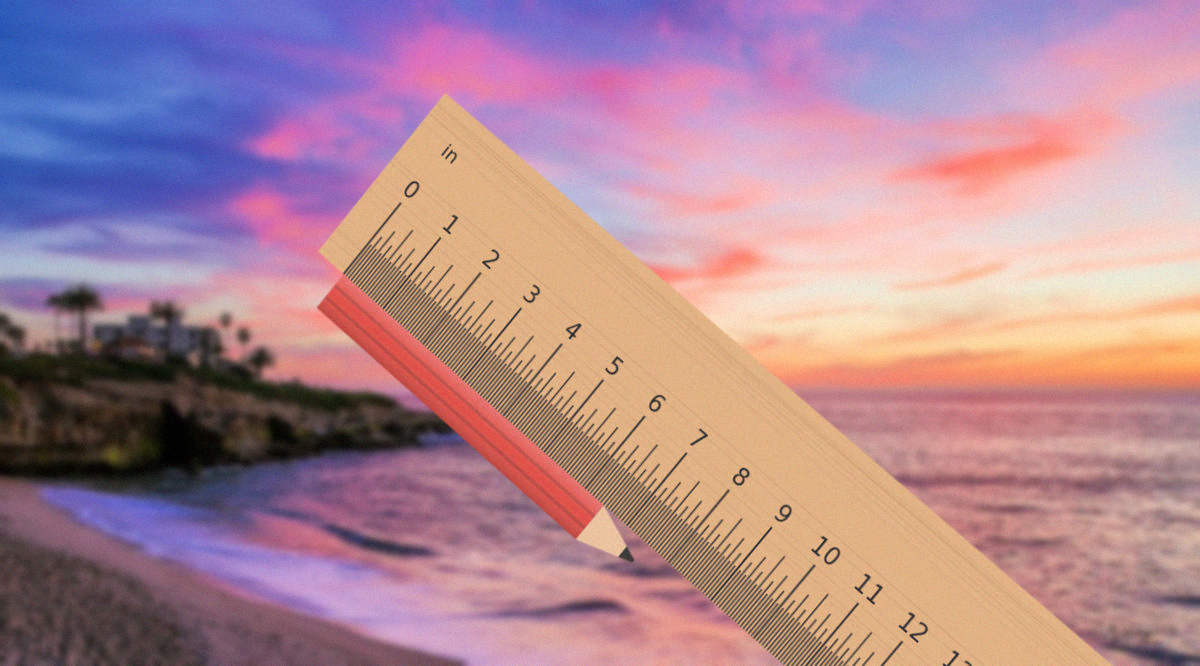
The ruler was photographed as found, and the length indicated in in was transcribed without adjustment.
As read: 7.5 in
